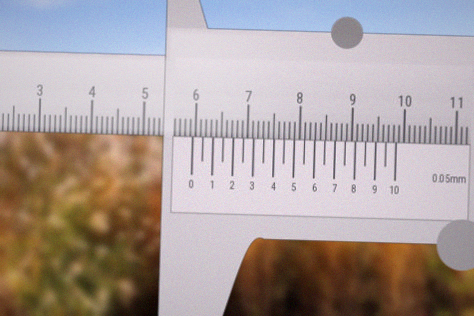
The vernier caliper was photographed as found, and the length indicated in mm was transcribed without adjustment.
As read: 59.5 mm
